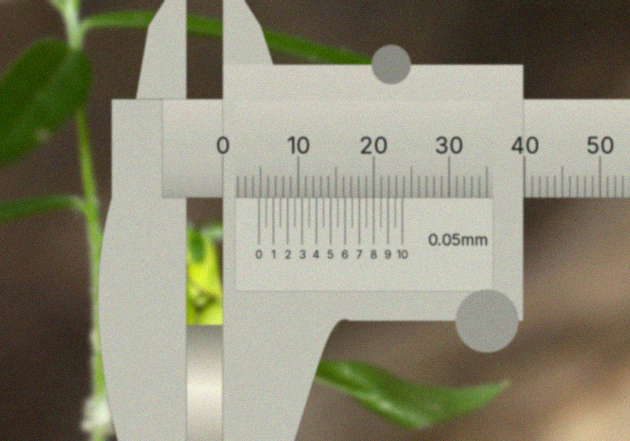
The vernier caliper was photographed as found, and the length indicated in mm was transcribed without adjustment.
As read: 4.8 mm
